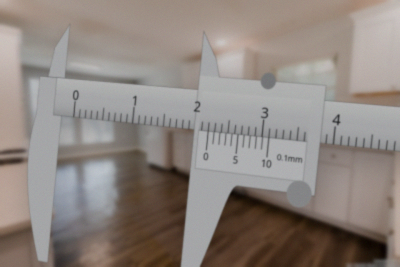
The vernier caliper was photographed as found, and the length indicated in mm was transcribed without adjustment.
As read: 22.0 mm
